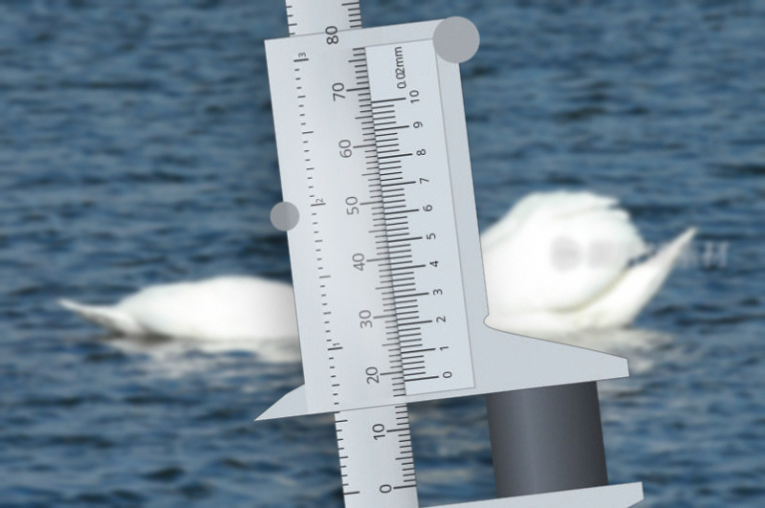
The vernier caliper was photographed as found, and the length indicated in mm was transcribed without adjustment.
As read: 18.4 mm
